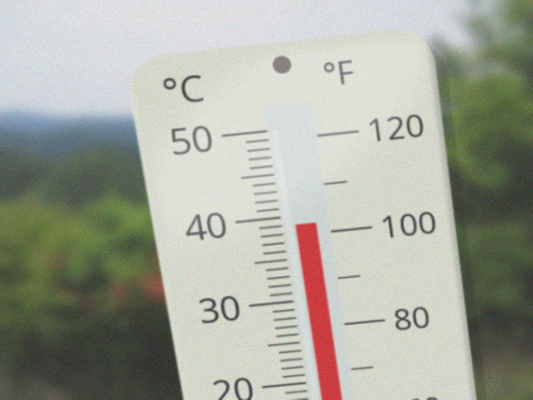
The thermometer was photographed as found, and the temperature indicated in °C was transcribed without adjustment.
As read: 39 °C
